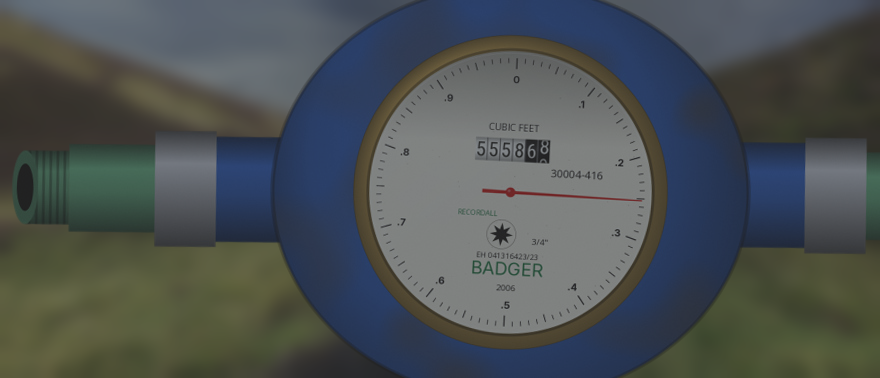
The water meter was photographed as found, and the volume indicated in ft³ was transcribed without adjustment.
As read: 555868.25 ft³
